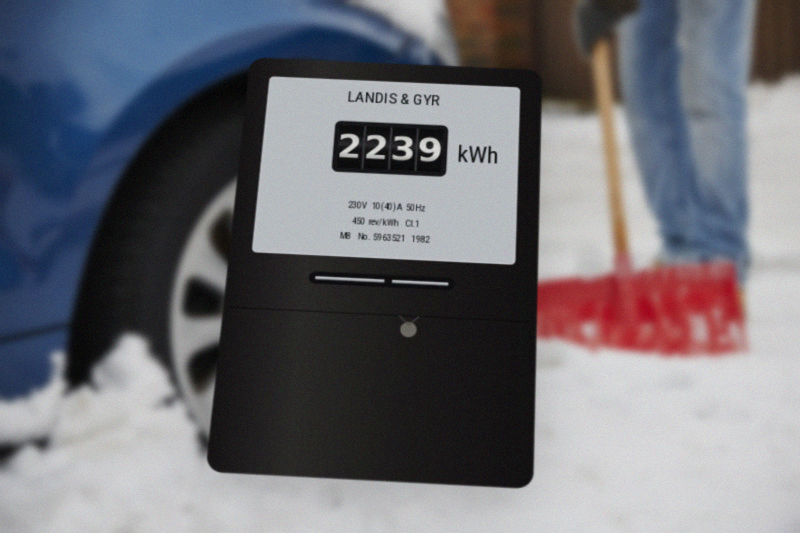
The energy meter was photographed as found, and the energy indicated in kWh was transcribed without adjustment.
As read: 2239 kWh
